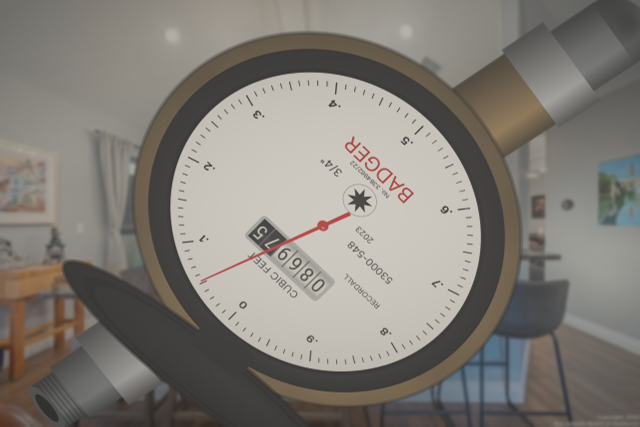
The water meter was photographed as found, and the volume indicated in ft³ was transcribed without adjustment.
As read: 86975.05 ft³
